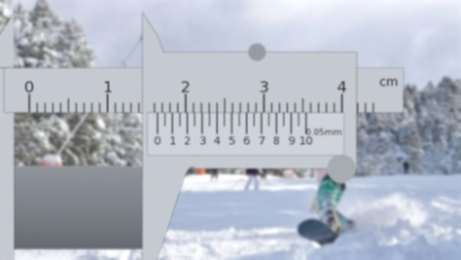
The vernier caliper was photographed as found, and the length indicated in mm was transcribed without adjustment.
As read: 16.4 mm
